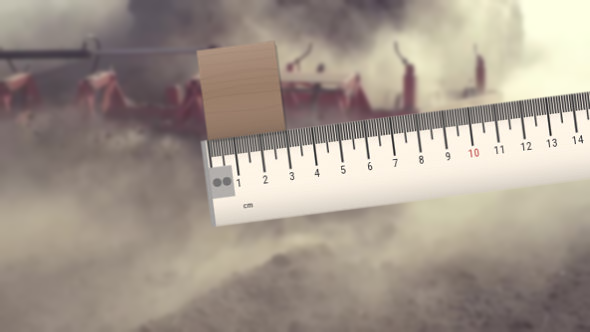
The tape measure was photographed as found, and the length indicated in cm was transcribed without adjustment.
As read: 3 cm
